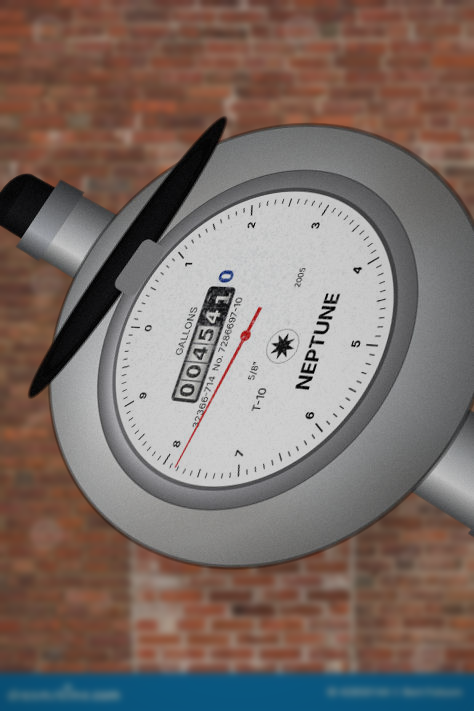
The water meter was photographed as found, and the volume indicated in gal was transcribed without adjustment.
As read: 45407.8 gal
